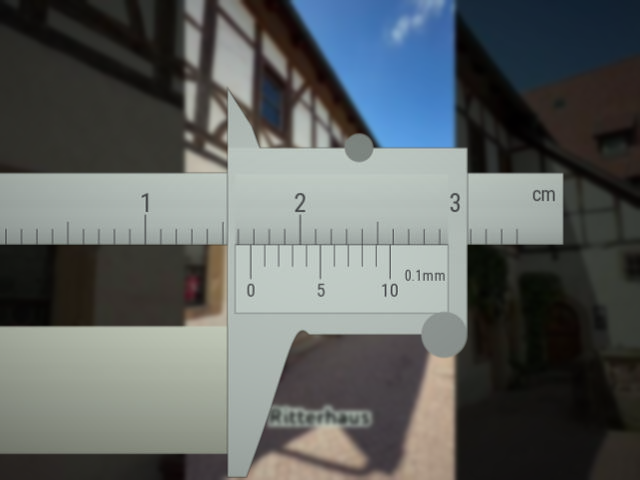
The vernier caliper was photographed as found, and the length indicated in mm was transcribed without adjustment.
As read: 16.8 mm
